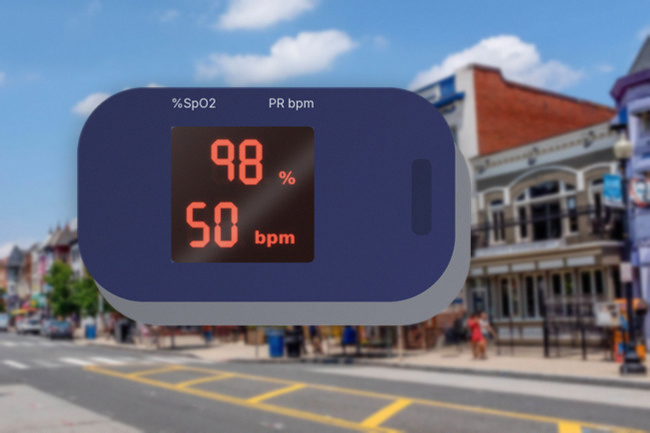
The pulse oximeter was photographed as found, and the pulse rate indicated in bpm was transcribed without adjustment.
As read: 50 bpm
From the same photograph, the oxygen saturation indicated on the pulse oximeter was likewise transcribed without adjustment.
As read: 98 %
